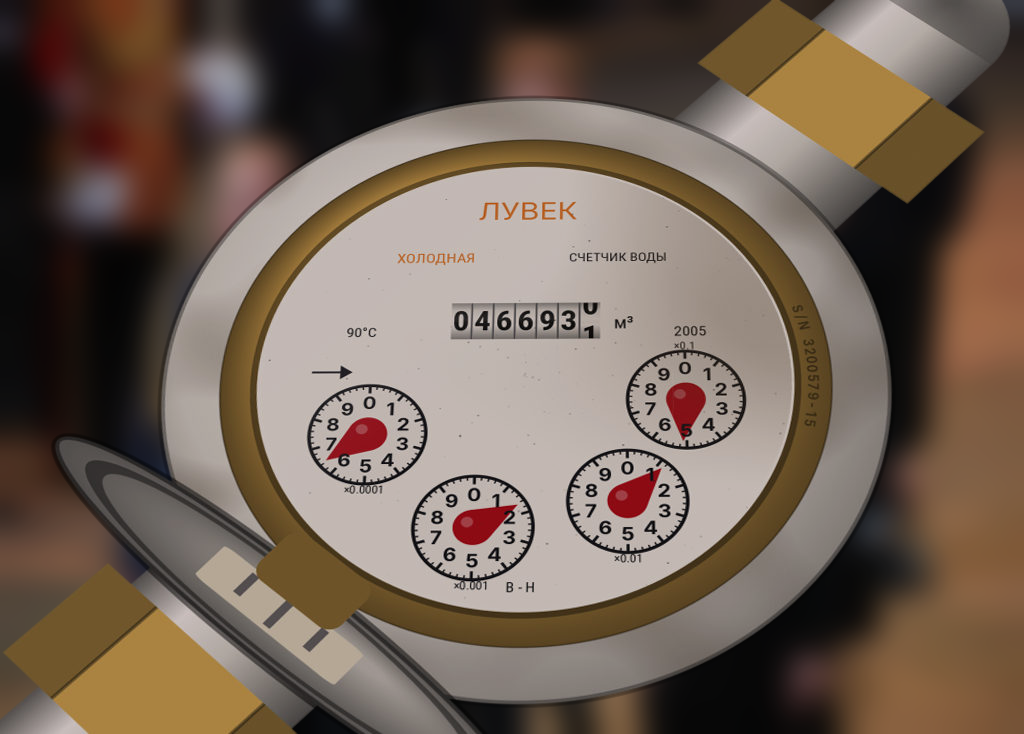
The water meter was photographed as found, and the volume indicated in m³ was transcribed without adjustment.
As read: 466930.5116 m³
